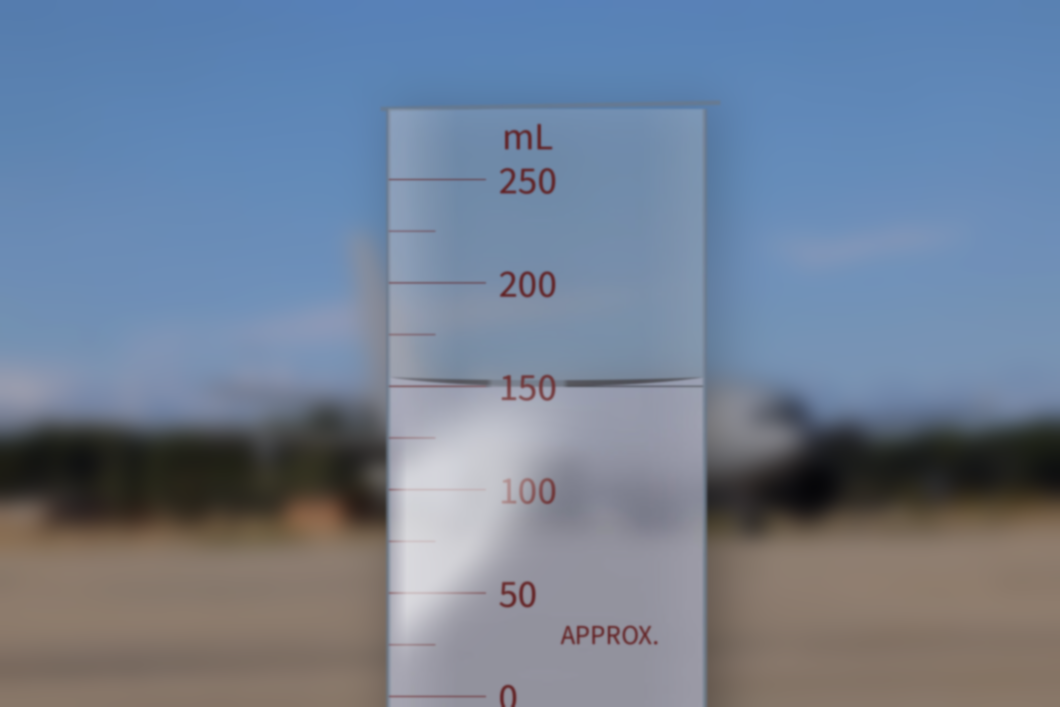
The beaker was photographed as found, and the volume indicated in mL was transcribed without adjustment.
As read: 150 mL
